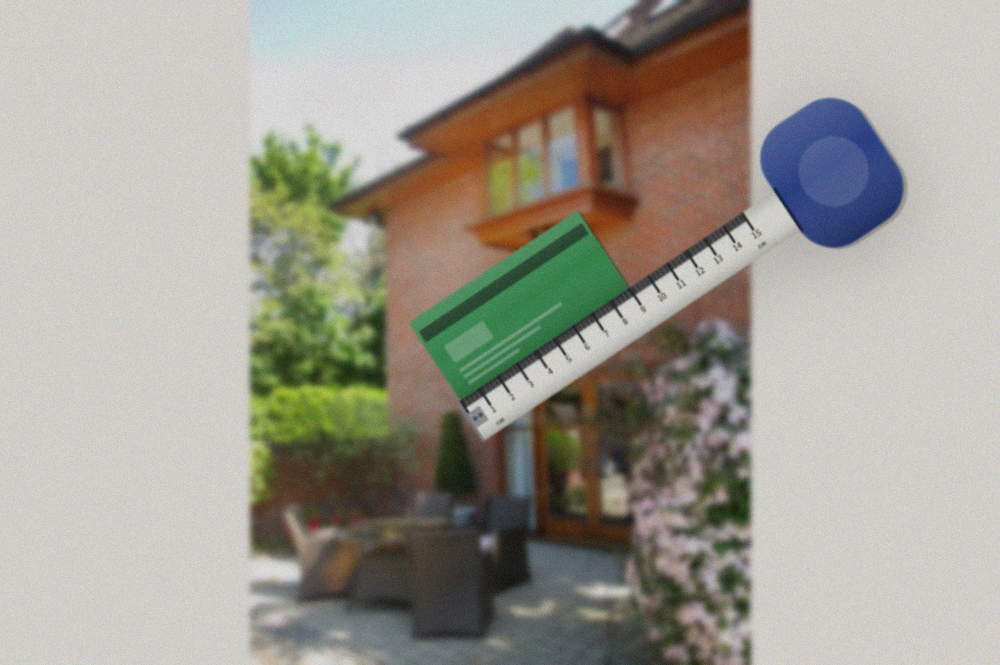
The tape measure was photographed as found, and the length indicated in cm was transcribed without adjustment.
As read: 9 cm
